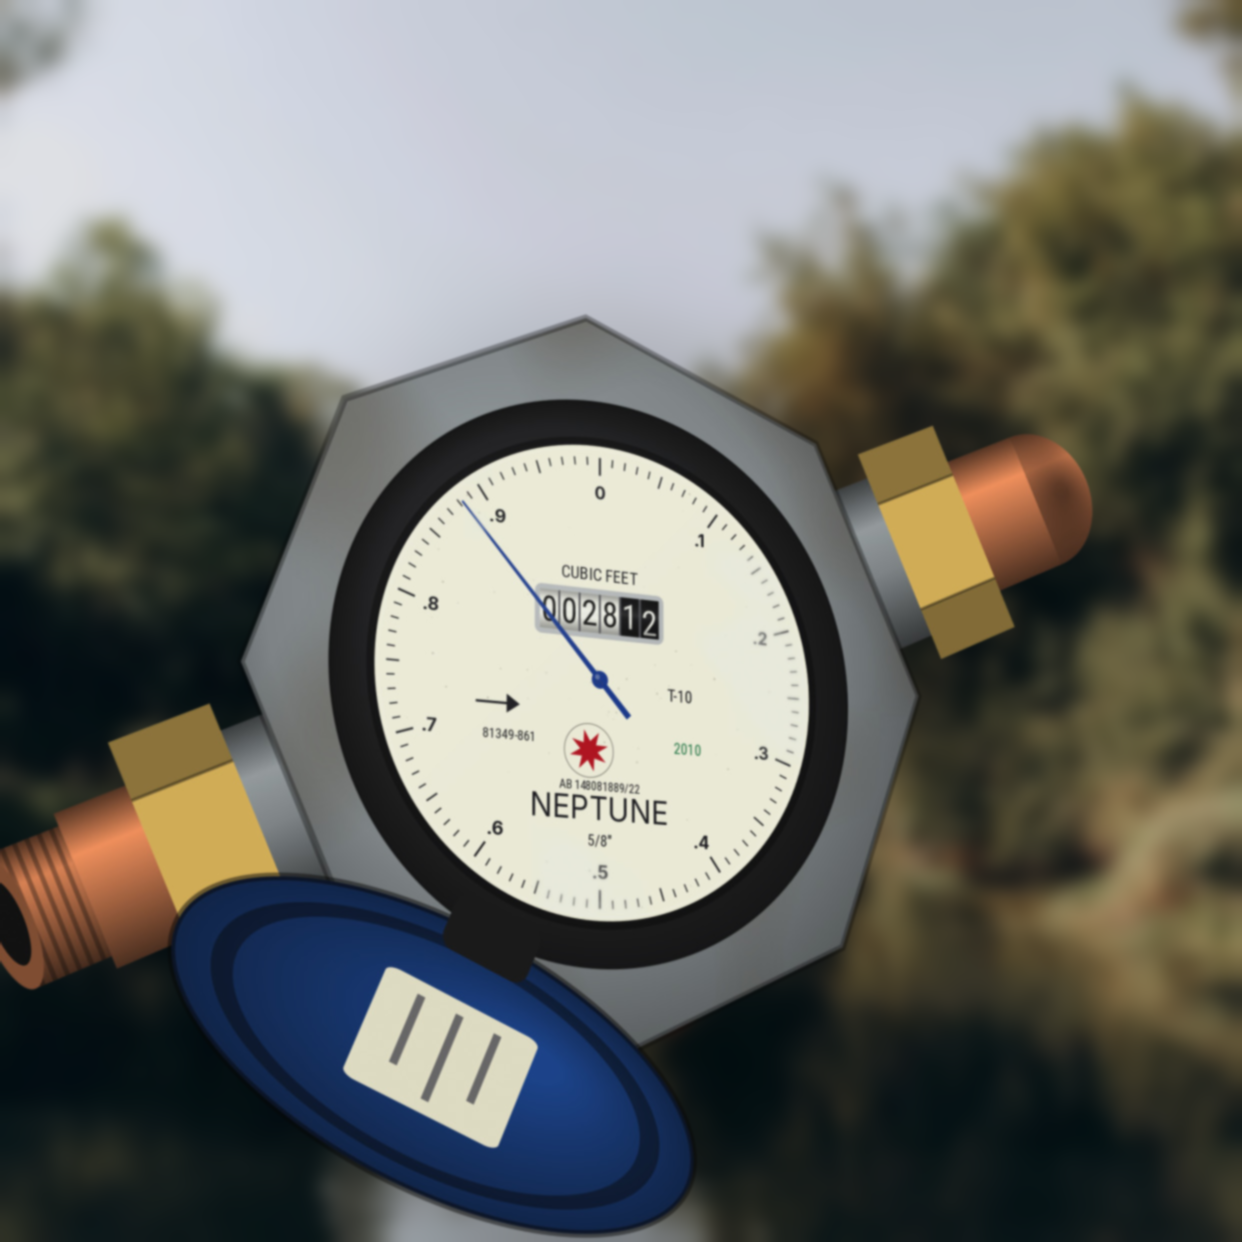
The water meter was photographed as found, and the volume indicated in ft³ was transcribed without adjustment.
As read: 2811.88 ft³
